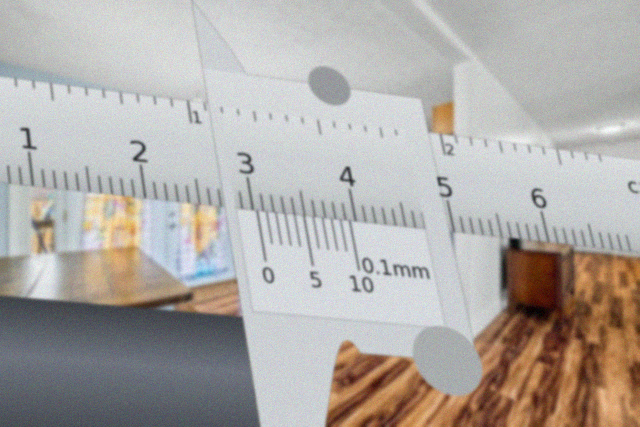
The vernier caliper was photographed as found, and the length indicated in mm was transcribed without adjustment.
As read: 30.4 mm
